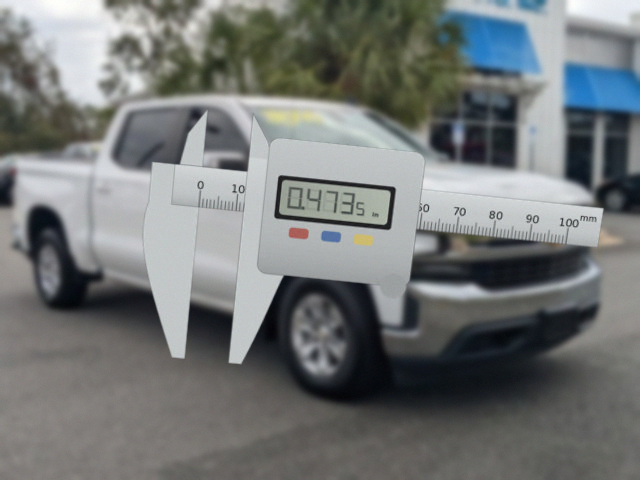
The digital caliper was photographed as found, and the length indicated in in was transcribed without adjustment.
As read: 0.4735 in
